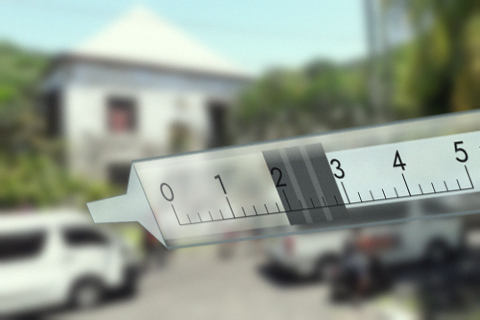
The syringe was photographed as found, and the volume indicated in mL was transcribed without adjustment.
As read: 1.9 mL
